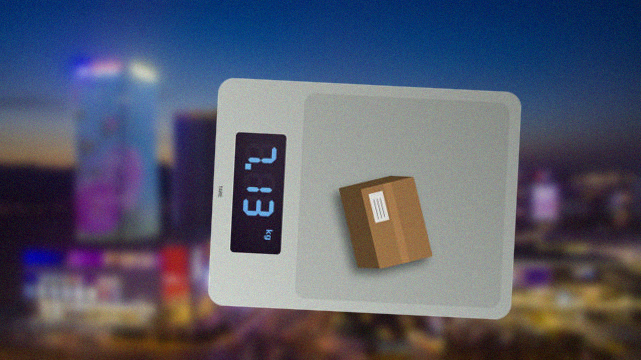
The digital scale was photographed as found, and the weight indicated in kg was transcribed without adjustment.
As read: 7.13 kg
